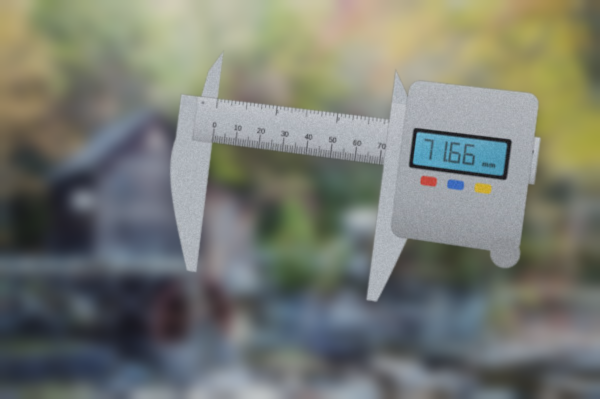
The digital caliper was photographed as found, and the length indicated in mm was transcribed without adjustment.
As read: 71.66 mm
